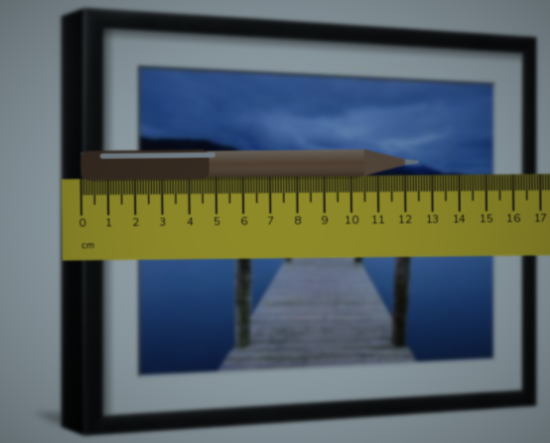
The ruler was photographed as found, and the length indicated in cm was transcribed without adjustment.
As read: 12.5 cm
